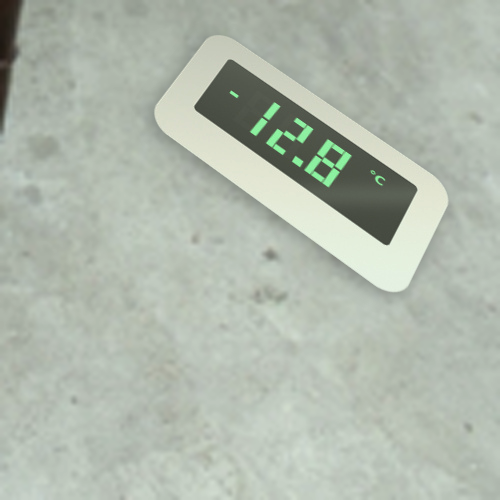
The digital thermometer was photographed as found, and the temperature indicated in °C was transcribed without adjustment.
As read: -12.8 °C
